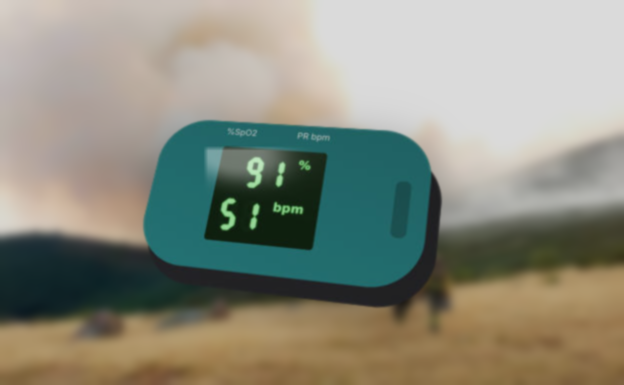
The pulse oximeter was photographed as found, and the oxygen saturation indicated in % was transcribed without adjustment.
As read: 91 %
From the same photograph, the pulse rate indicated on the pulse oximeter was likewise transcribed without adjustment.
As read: 51 bpm
